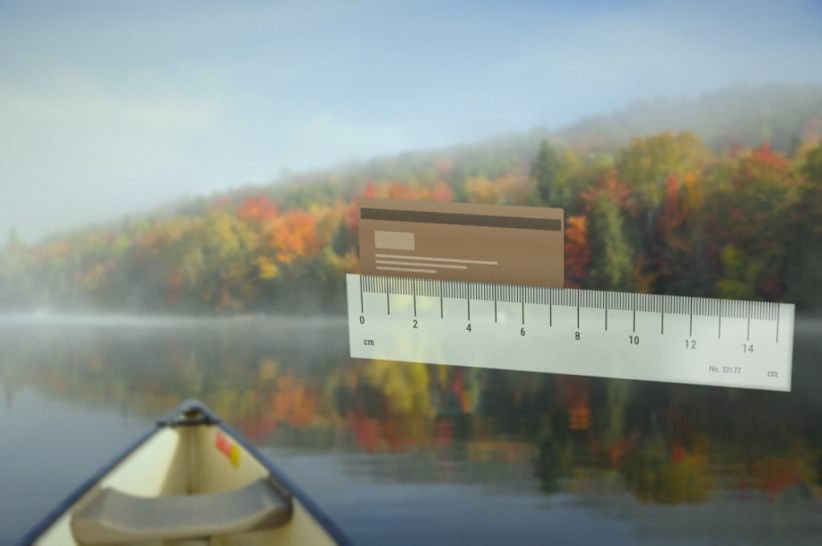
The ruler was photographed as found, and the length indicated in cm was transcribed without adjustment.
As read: 7.5 cm
